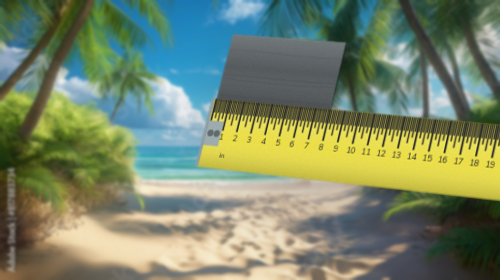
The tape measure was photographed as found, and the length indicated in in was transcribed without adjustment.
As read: 8 in
